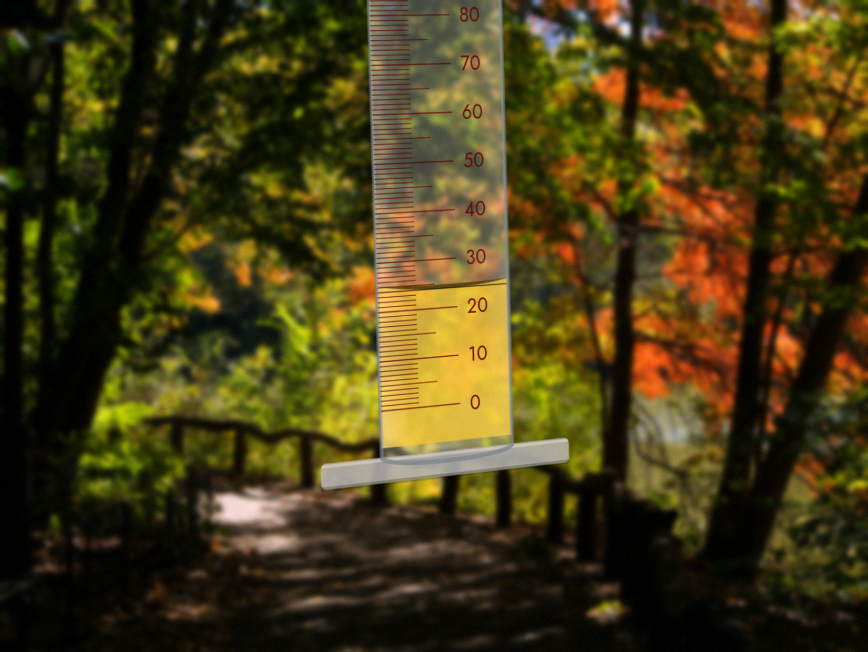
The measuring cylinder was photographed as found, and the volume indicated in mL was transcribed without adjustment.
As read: 24 mL
